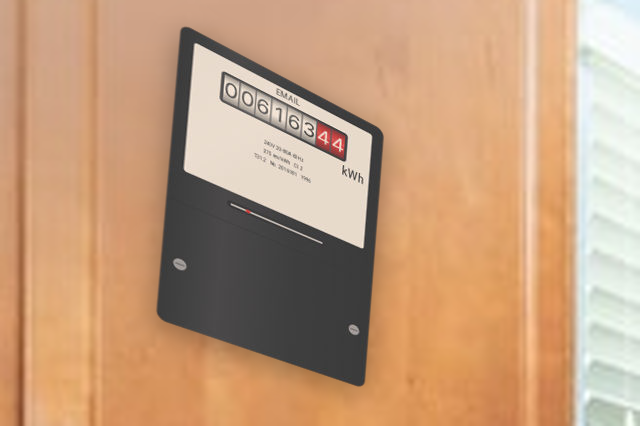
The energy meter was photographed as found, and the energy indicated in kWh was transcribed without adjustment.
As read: 6163.44 kWh
